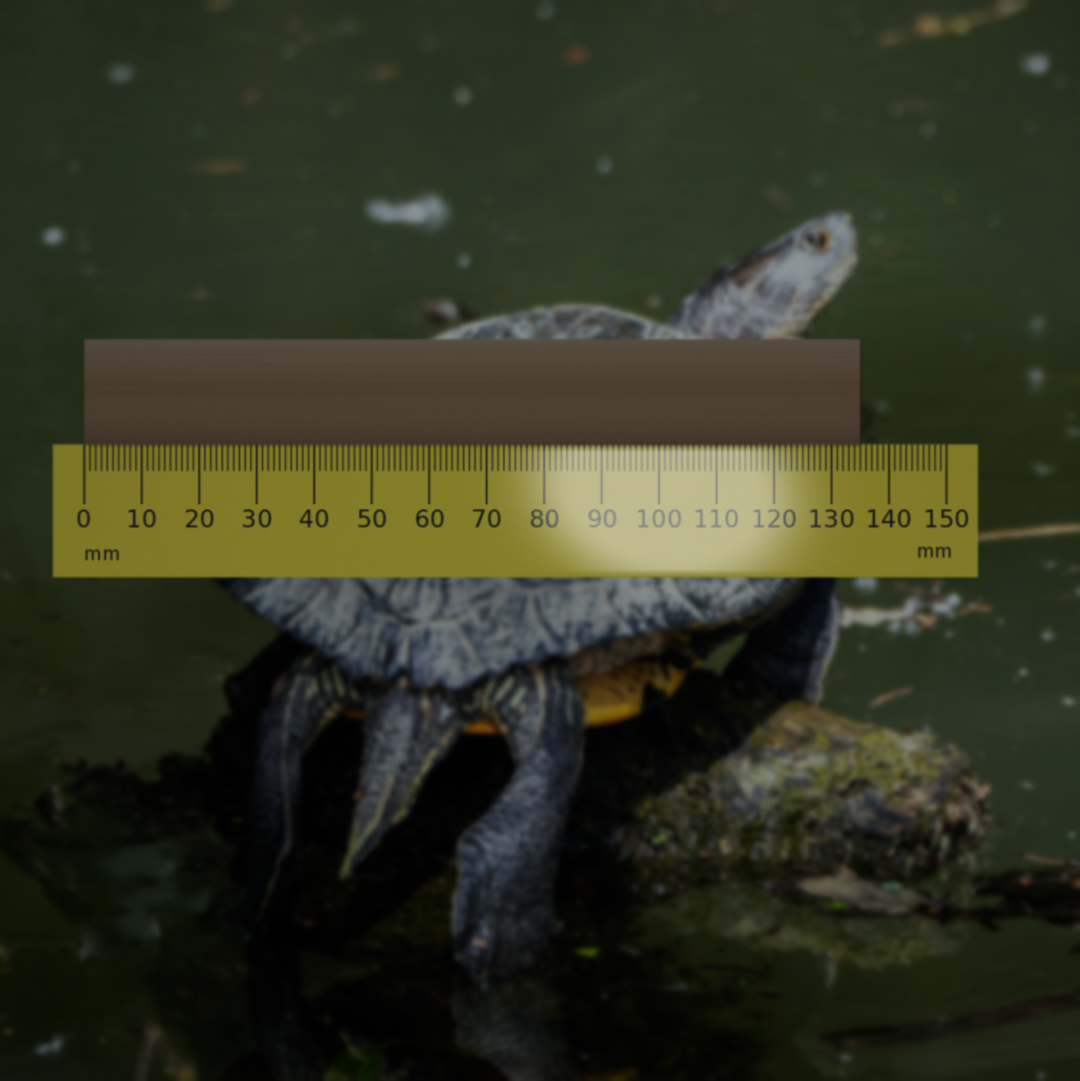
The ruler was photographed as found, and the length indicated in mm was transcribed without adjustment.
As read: 135 mm
